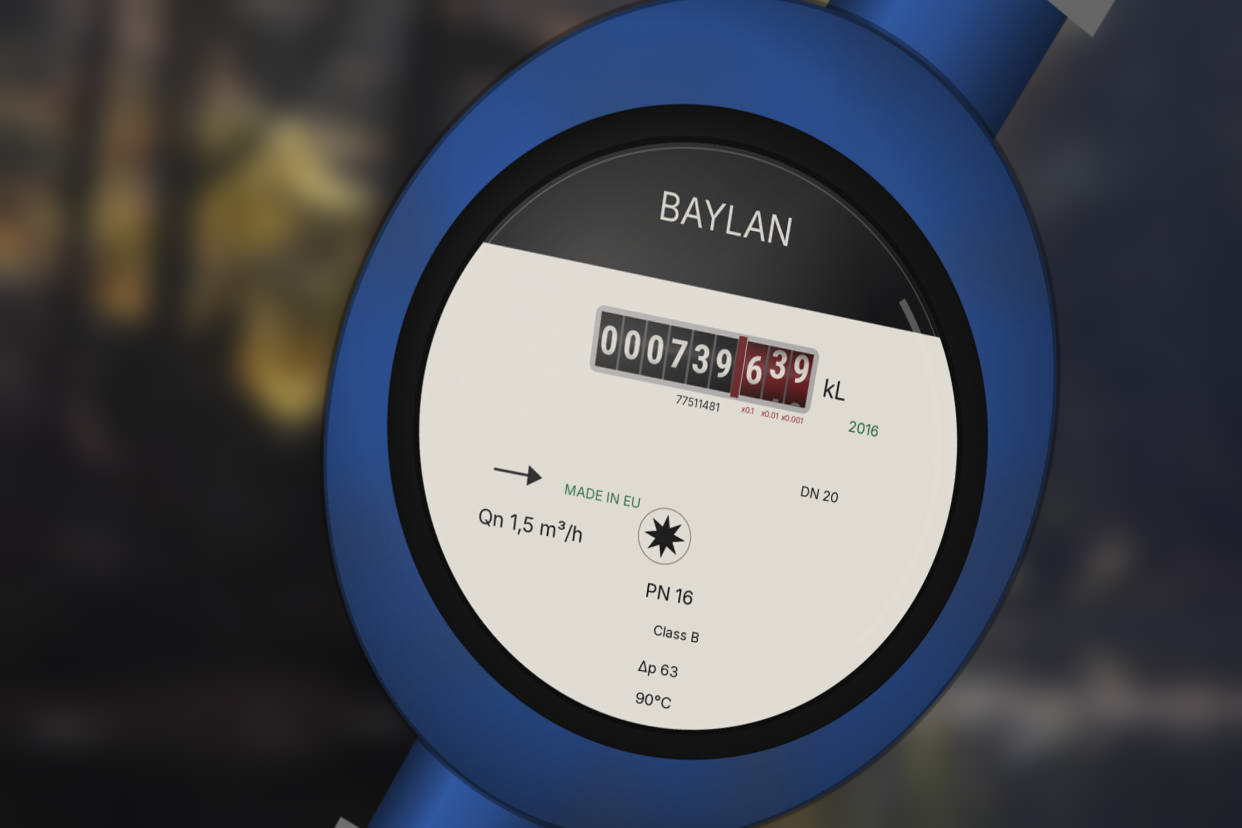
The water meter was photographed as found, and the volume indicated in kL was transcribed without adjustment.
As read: 739.639 kL
